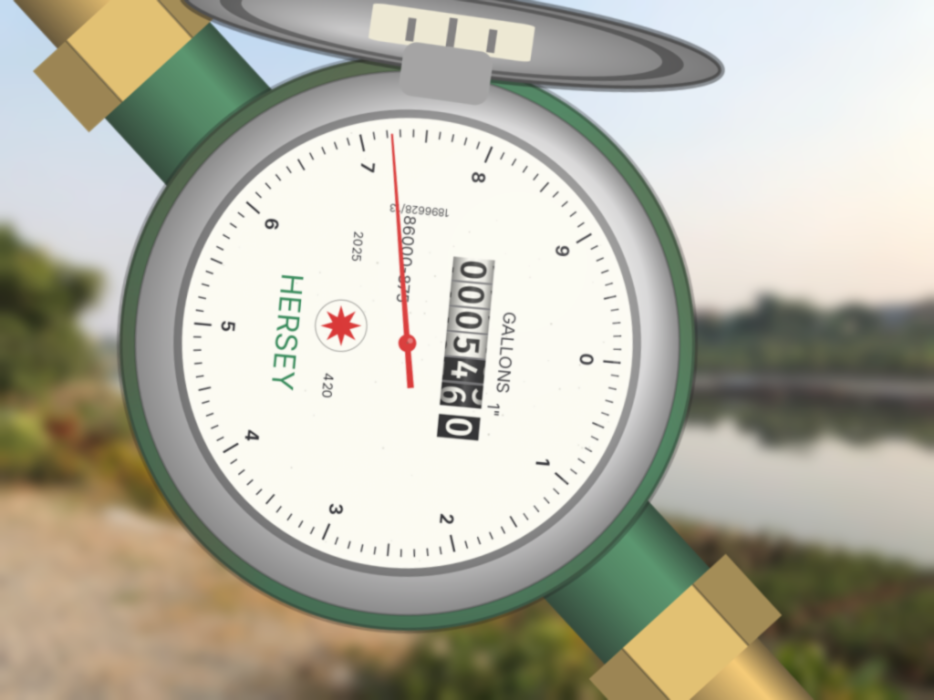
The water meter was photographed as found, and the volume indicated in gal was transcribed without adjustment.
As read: 5457.2 gal
